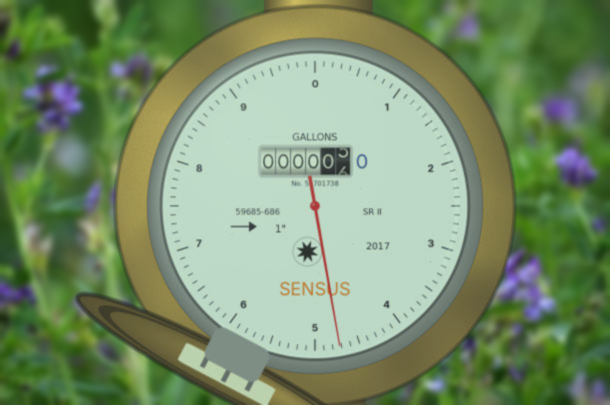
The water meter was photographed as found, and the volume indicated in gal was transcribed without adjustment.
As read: 54.7 gal
